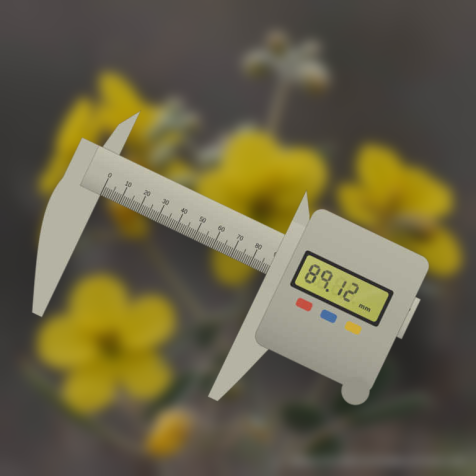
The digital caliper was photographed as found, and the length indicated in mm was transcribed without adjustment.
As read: 89.12 mm
